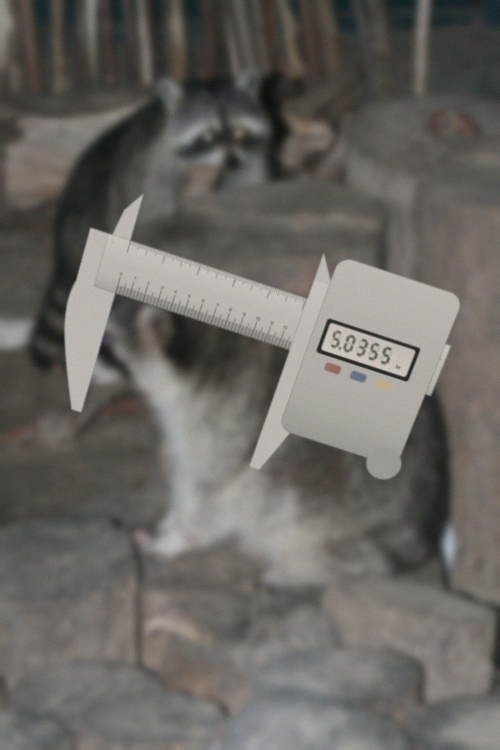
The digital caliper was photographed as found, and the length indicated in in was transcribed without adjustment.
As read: 5.0355 in
